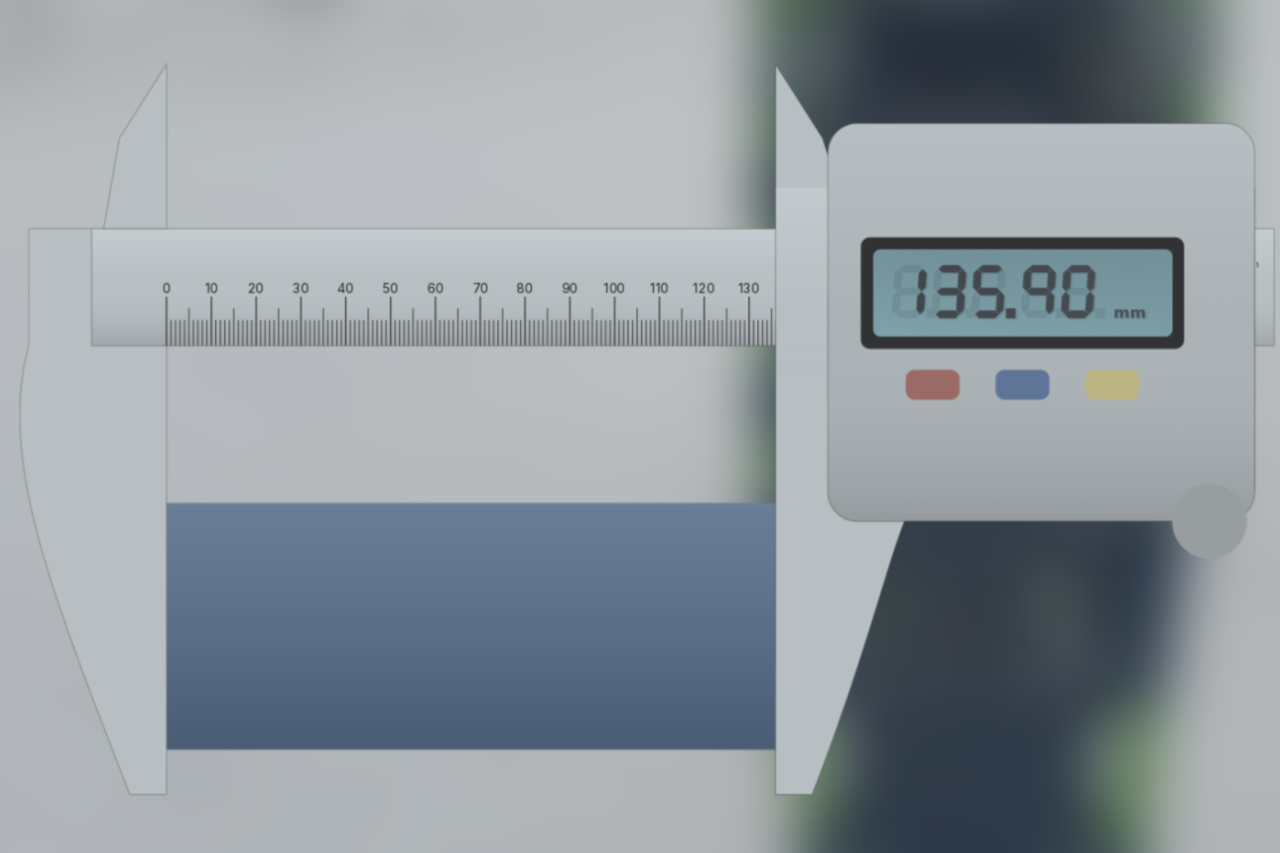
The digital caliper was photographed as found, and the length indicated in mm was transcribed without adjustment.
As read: 135.90 mm
